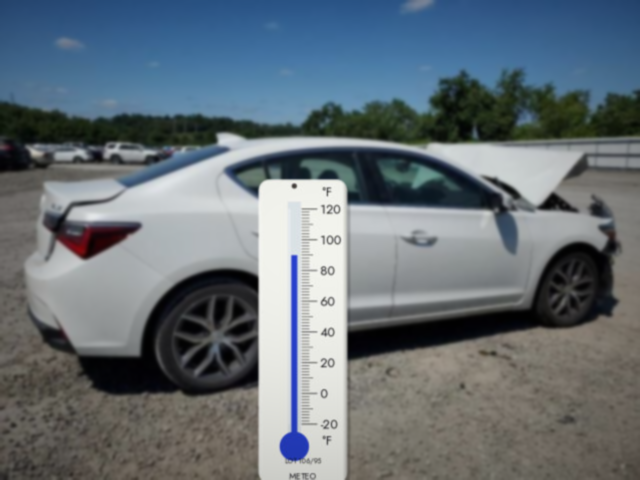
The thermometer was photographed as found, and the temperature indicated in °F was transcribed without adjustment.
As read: 90 °F
